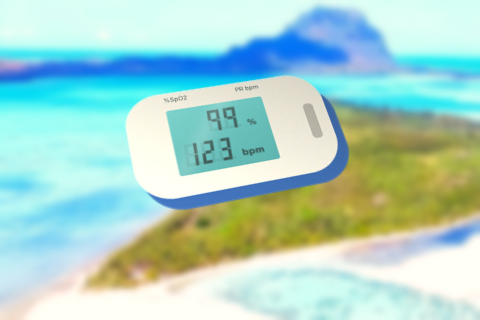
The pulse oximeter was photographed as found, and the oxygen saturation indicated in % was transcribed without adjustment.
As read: 99 %
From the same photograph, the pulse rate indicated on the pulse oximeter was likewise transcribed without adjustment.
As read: 123 bpm
